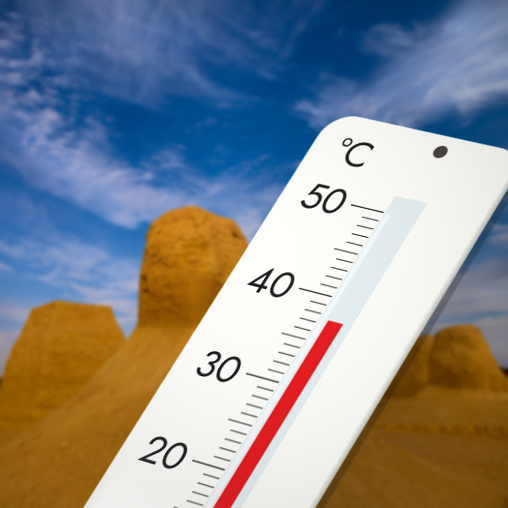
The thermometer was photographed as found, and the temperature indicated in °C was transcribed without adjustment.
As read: 37.5 °C
